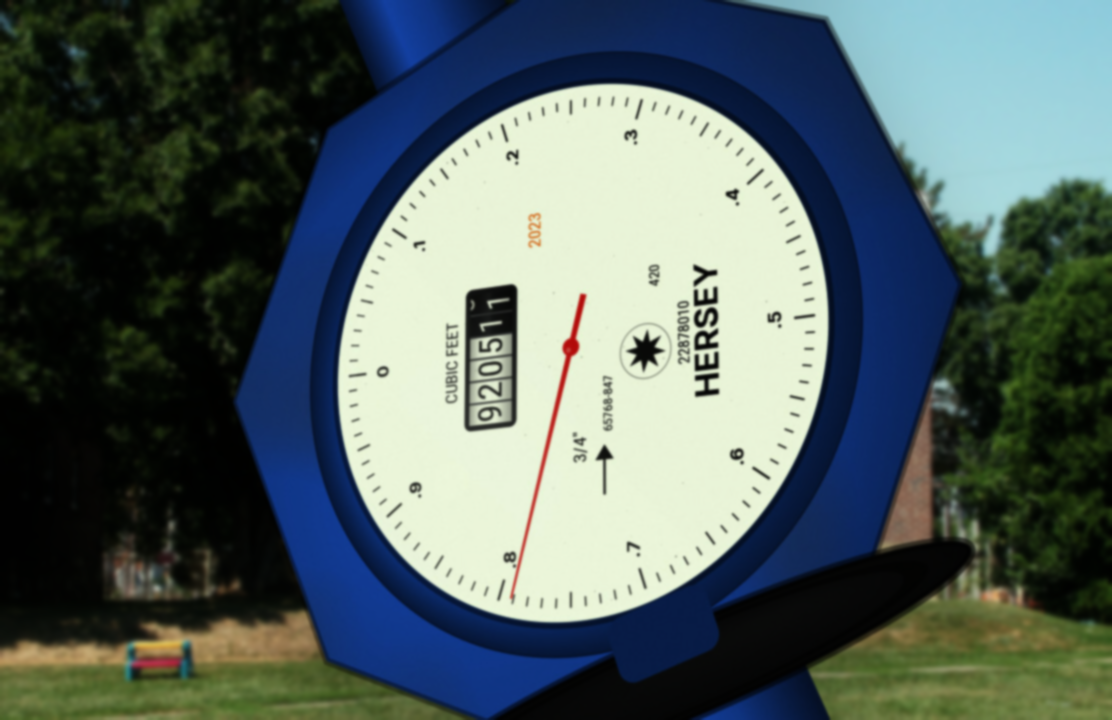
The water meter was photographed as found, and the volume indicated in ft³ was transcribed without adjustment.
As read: 920510.79 ft³
